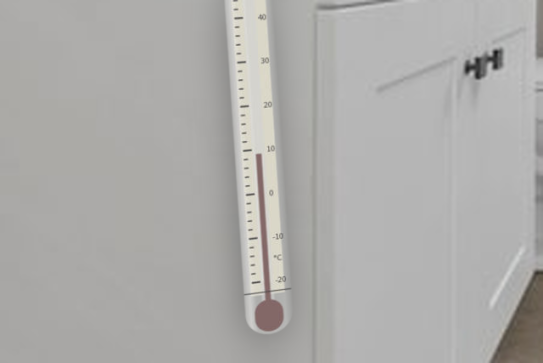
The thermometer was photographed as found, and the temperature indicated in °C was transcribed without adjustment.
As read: 9 °C
